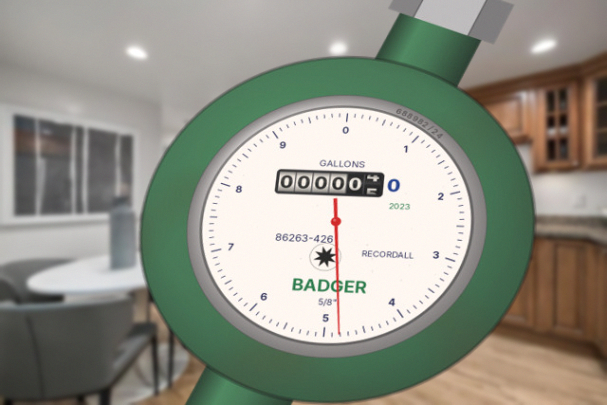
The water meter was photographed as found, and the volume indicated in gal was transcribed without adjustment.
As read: 44.8 gal
